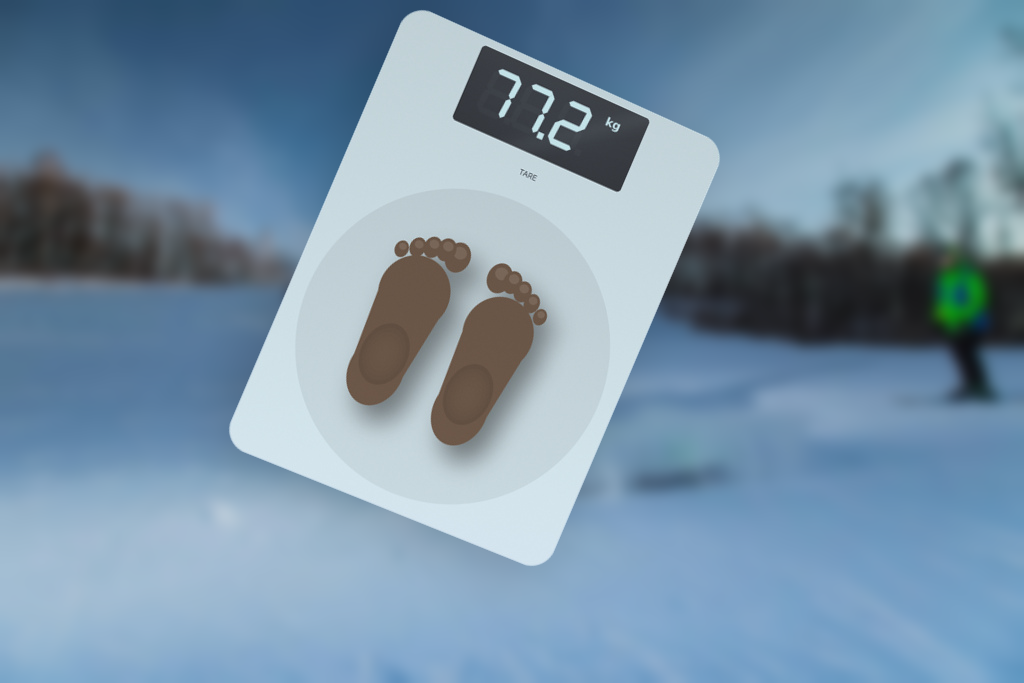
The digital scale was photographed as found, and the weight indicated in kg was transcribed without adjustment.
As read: 77.2 kg
